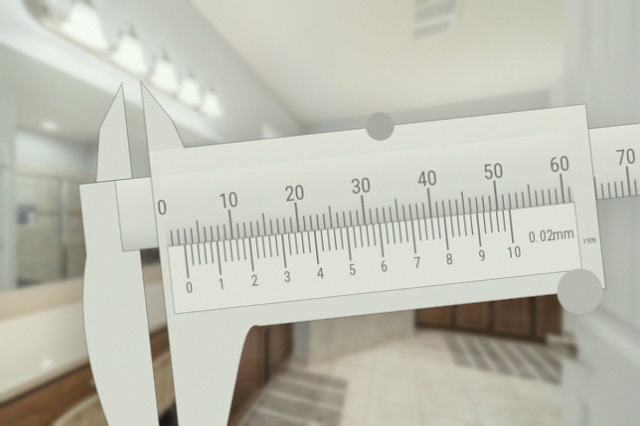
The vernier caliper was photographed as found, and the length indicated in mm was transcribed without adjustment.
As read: 2.8 mm
